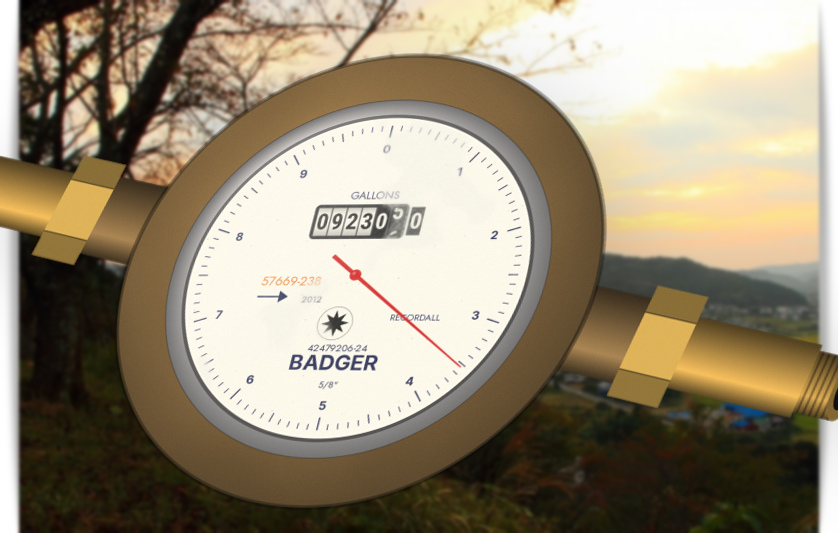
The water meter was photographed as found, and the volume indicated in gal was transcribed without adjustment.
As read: 923053.5 gal
